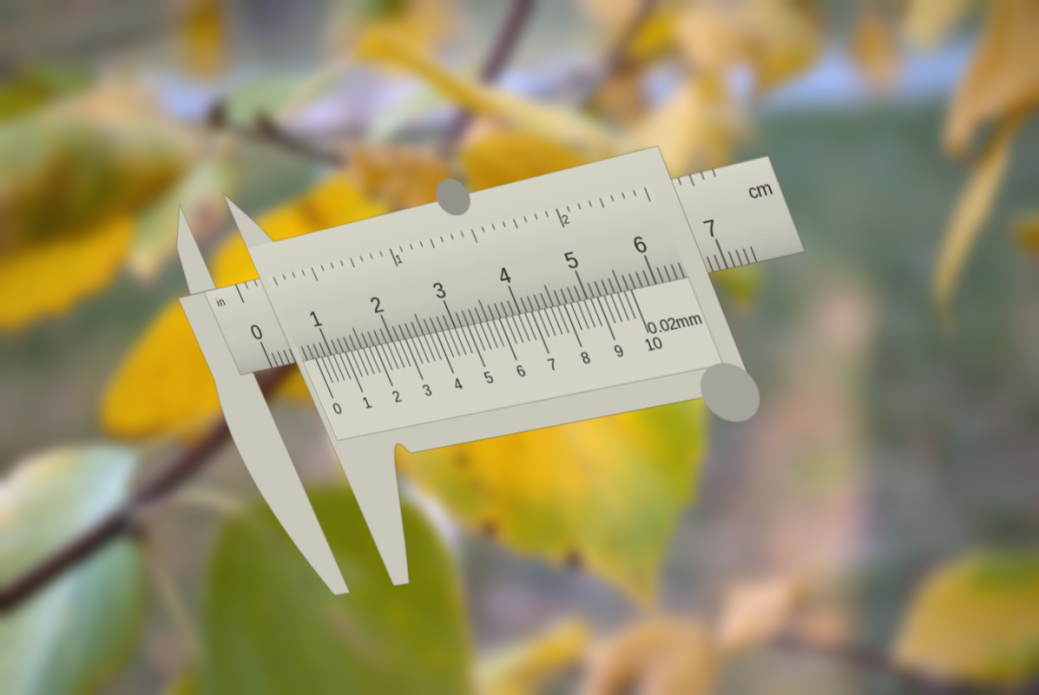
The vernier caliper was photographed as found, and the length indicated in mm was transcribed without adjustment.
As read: 7.4 mm
